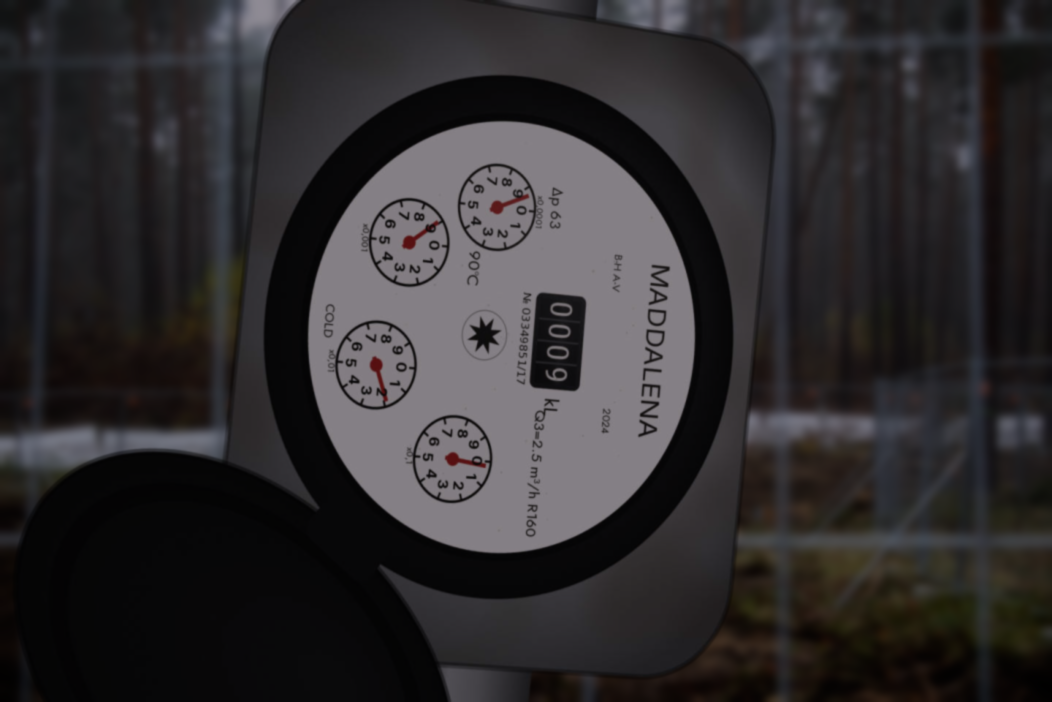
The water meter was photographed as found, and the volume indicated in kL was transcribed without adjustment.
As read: 9.0189 kL
